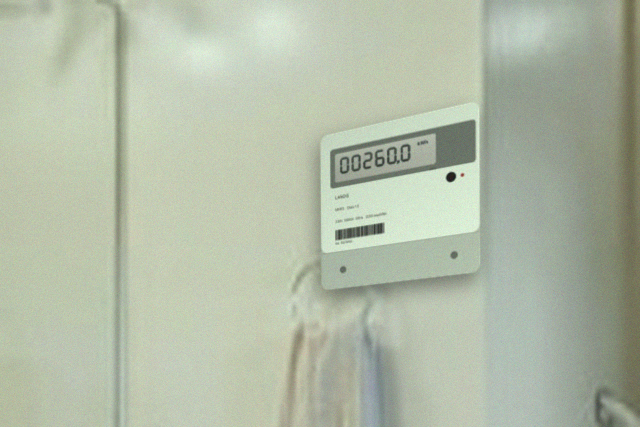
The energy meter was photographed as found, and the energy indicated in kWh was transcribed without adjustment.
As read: 260.0 kWh
